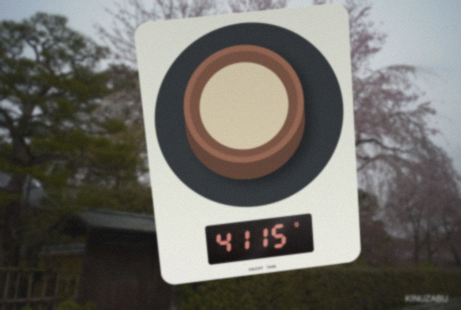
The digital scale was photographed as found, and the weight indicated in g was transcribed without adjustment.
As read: 4115 g
